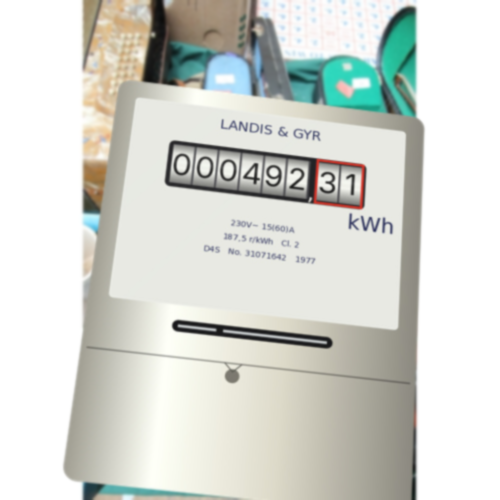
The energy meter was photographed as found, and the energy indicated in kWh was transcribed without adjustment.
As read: 492.31 kWh
